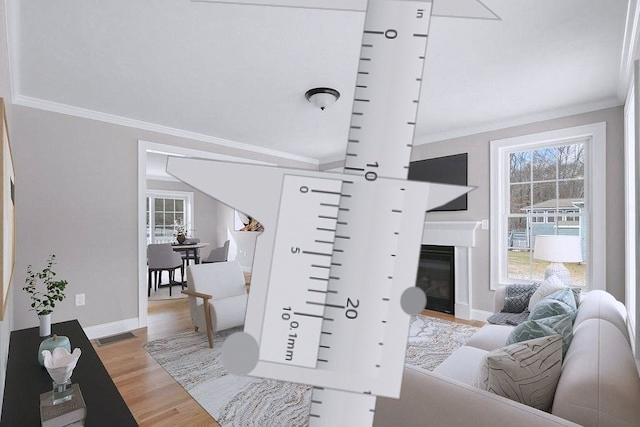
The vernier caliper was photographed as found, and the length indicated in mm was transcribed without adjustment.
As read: 11.9 mm
